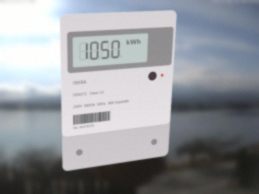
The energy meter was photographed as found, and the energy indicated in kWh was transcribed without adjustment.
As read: 1050 kWh
